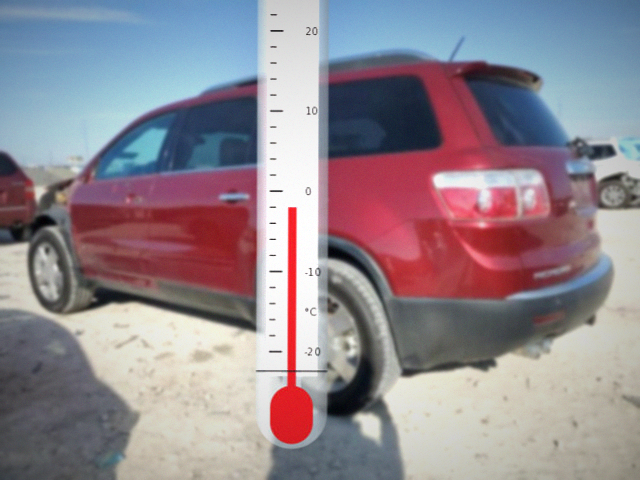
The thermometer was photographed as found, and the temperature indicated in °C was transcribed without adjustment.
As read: -2 °C
